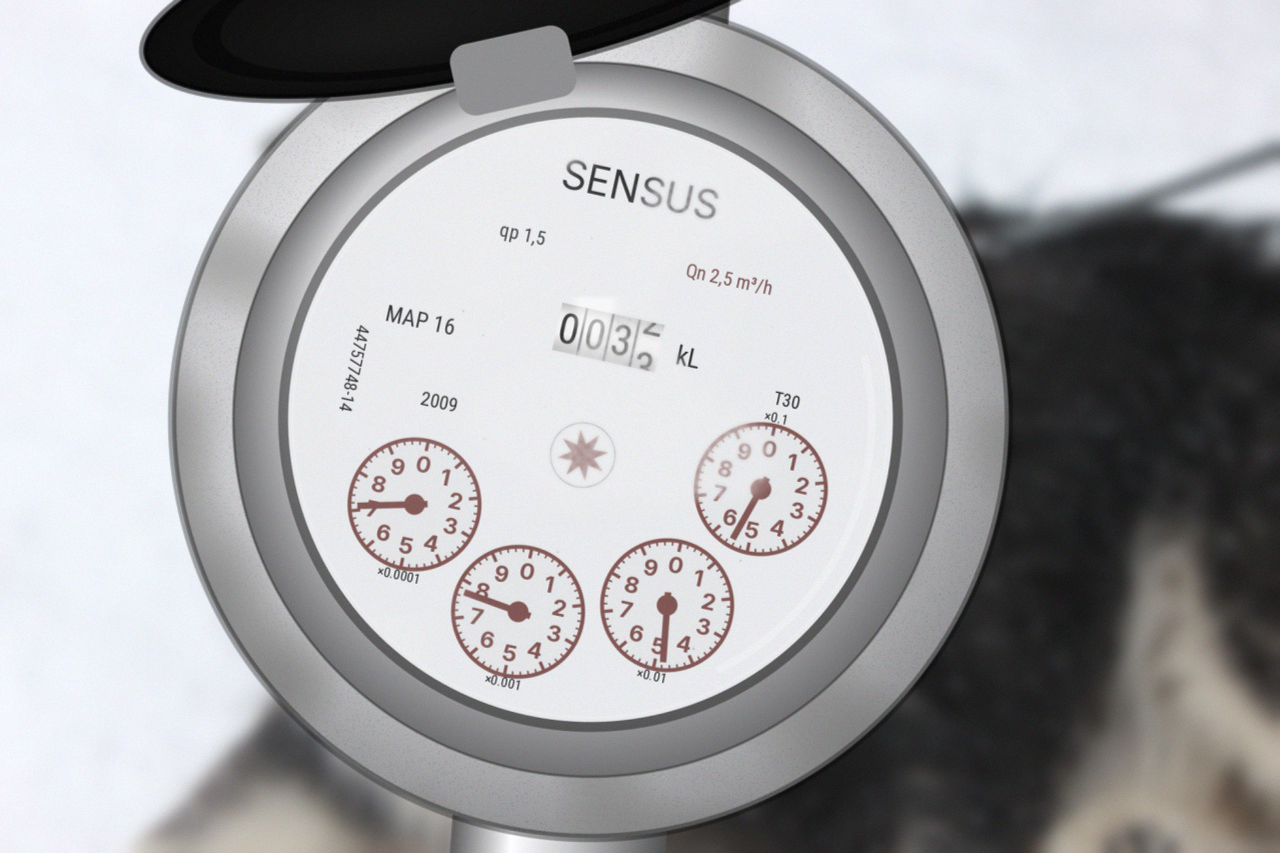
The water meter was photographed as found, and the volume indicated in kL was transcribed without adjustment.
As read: 32.5477 kL
